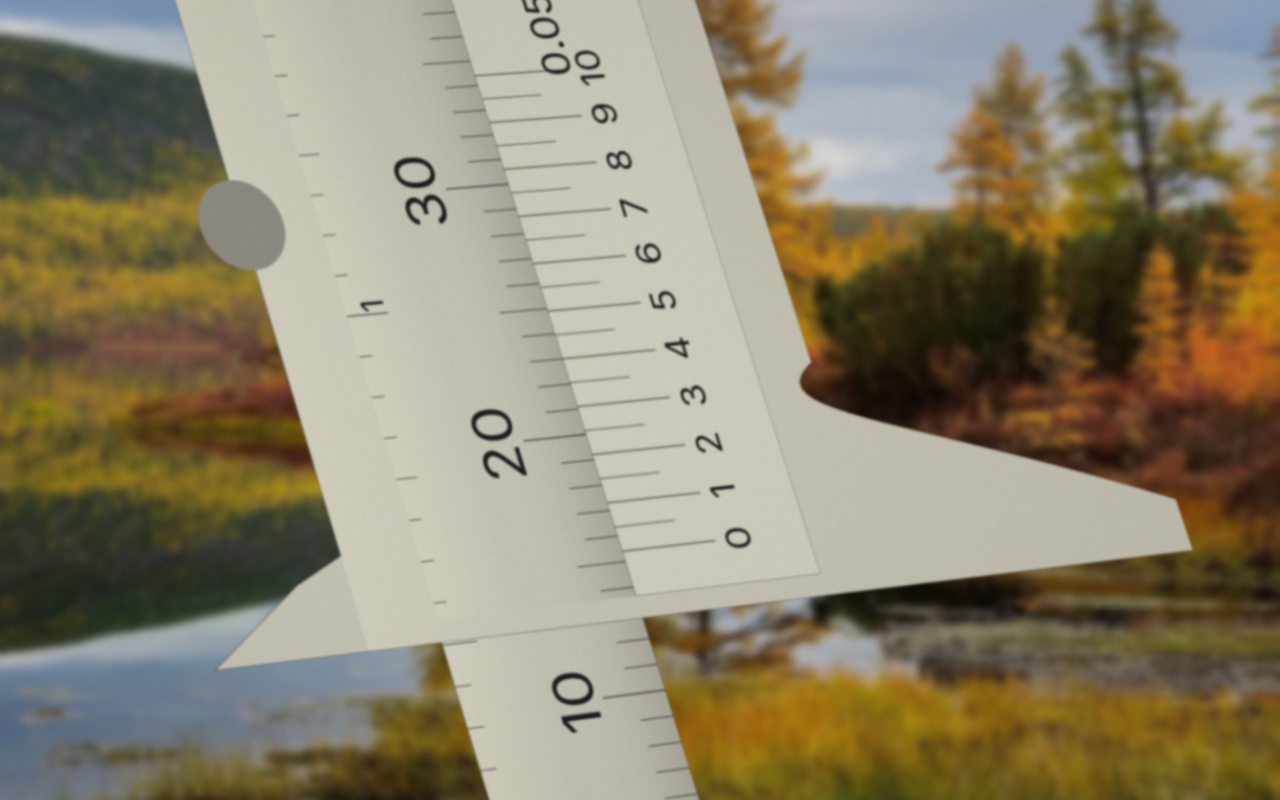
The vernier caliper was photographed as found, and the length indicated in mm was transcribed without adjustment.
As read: 15.4 mm
